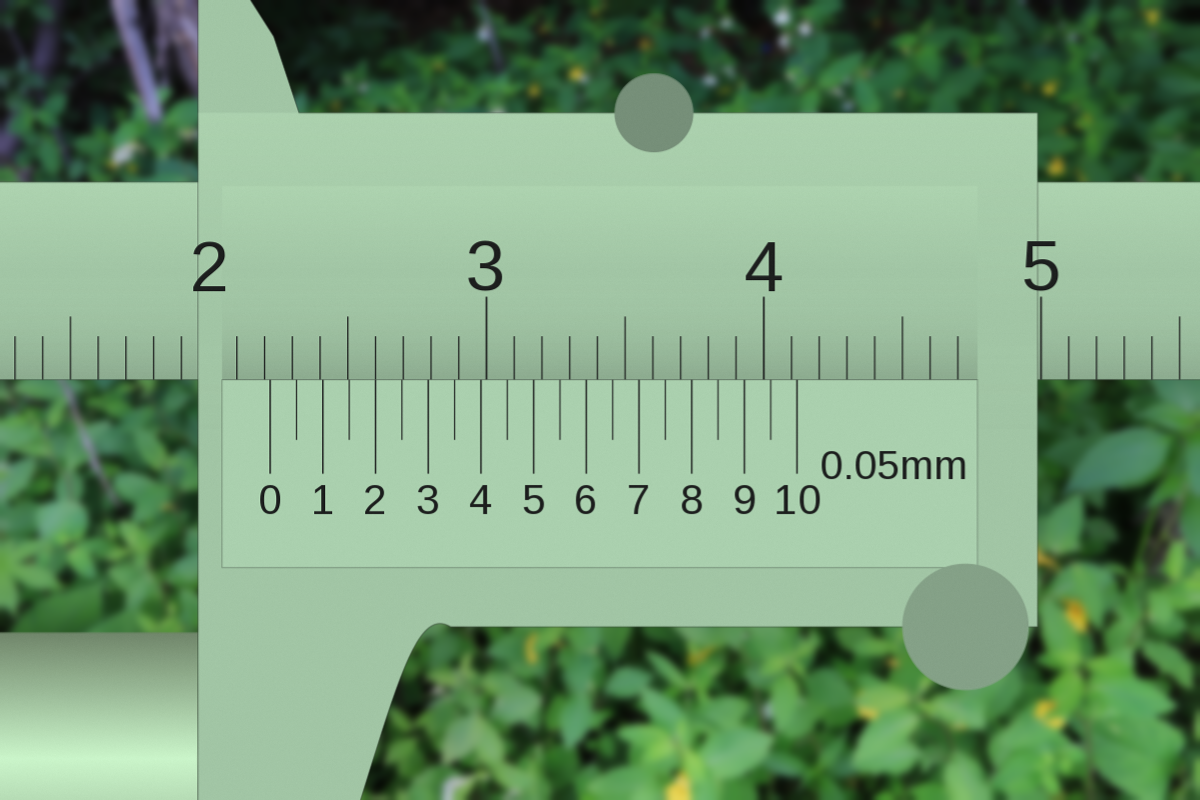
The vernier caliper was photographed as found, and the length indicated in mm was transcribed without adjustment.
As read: 22.20 mm
